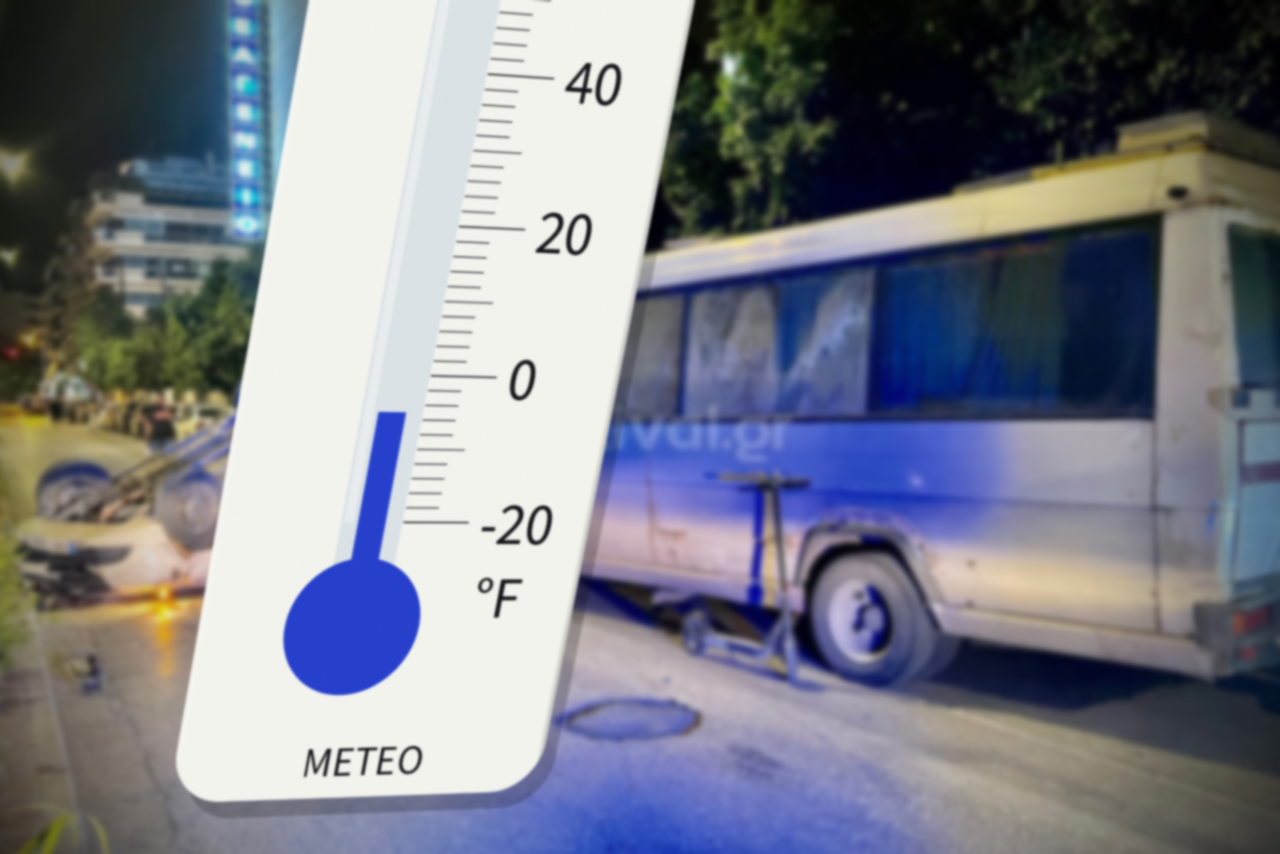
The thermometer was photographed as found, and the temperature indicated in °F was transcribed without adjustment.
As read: -5 °F
